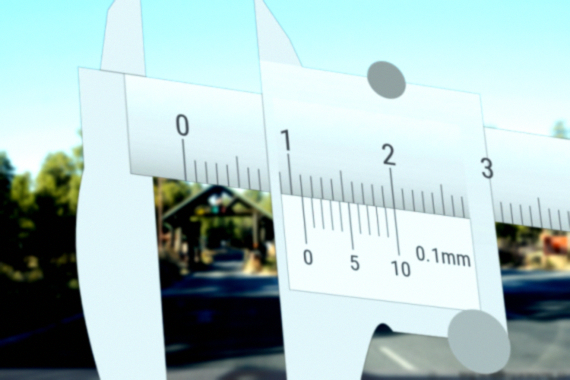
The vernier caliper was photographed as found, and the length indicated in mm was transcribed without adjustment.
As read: 11.0 mm
